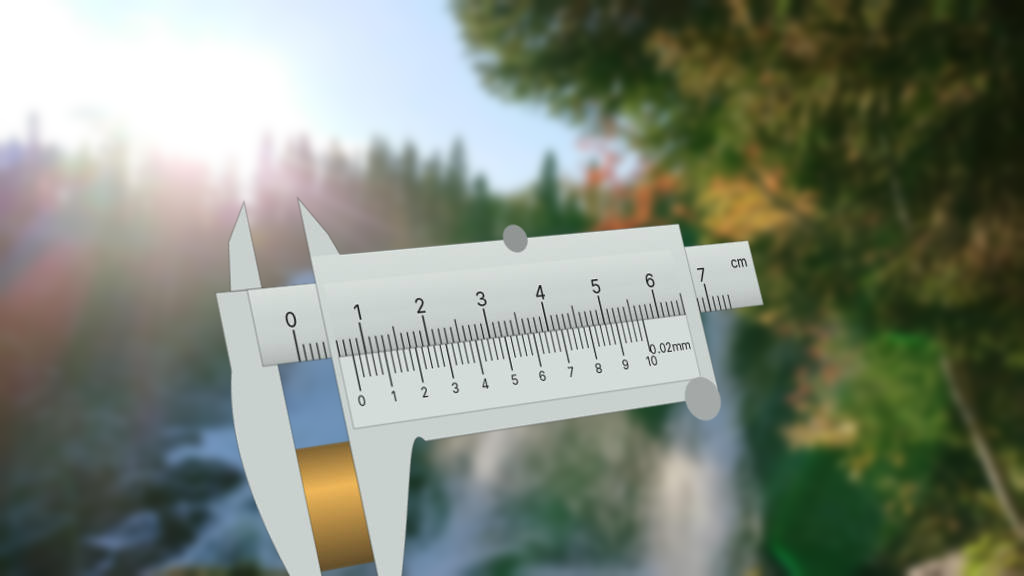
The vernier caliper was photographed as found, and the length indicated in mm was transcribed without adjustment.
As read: 8.0 mm
